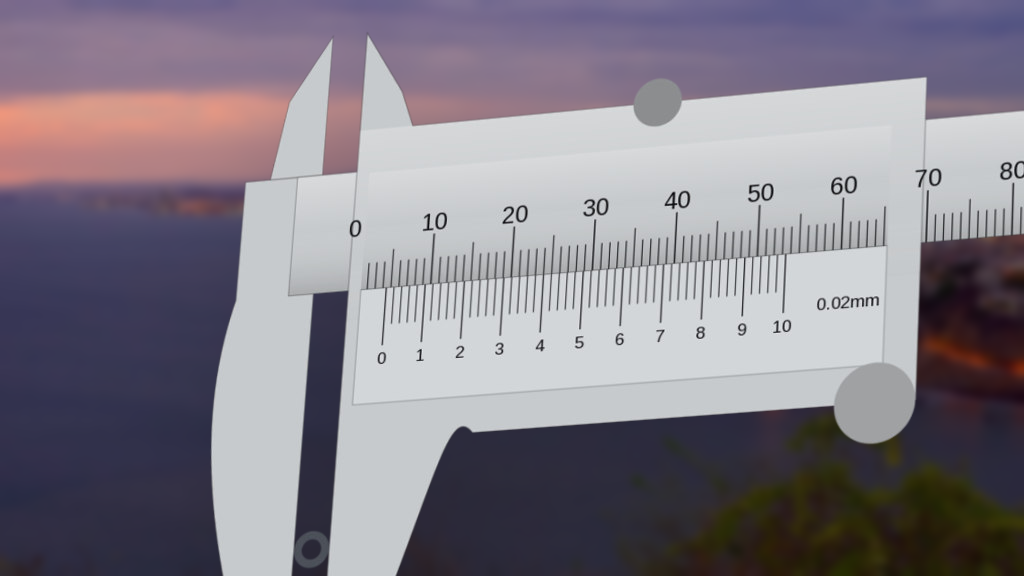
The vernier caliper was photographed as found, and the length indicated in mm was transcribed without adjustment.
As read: 4.4 mm
